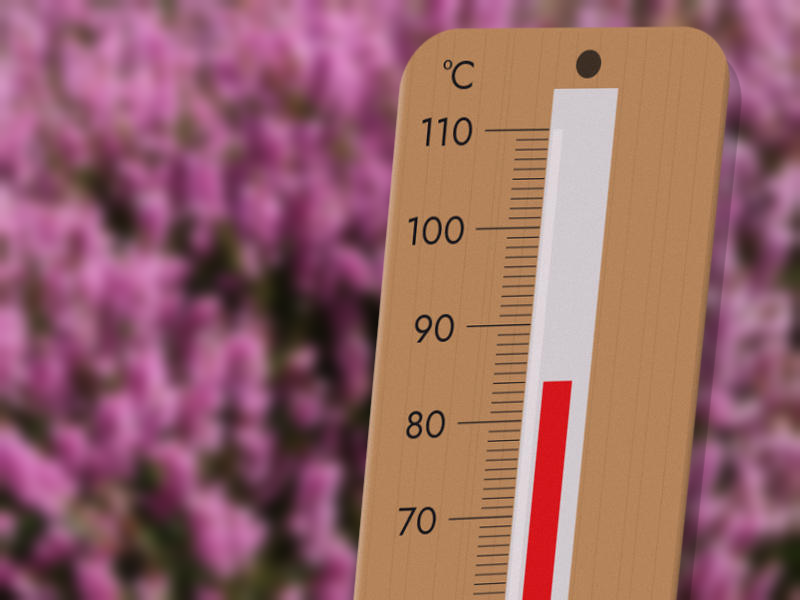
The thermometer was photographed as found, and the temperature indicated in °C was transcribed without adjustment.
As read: 84 °C
